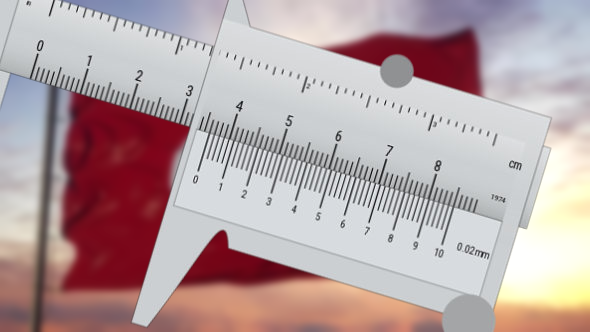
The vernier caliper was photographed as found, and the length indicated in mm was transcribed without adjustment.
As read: 36.0 mm
